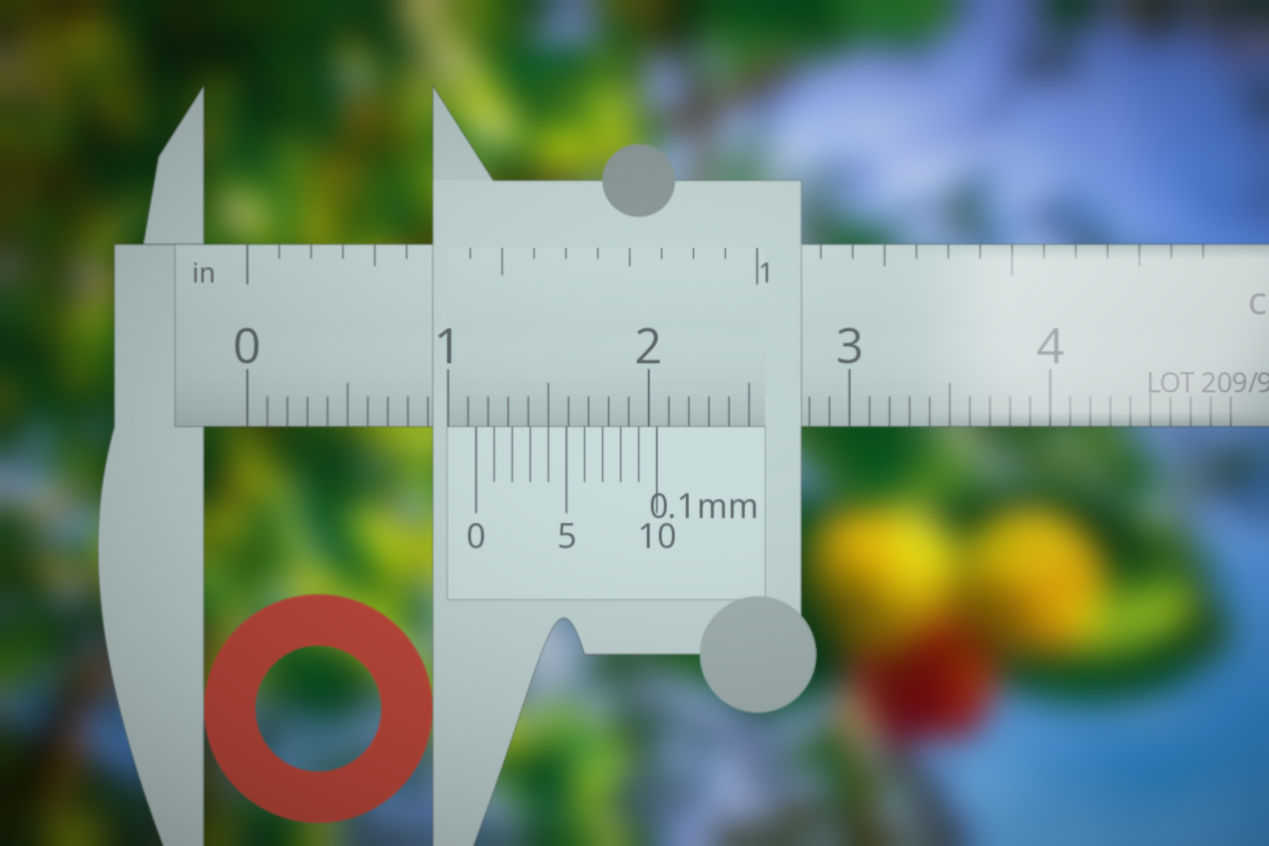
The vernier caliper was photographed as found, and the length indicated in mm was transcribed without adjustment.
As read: 11.4 mm
